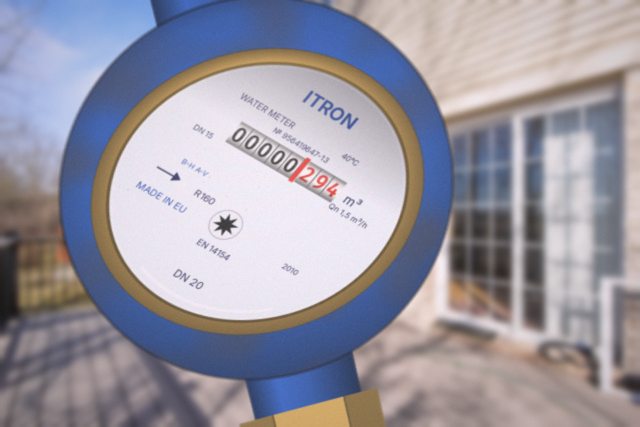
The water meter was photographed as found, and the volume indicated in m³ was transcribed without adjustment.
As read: 0.294 m³
